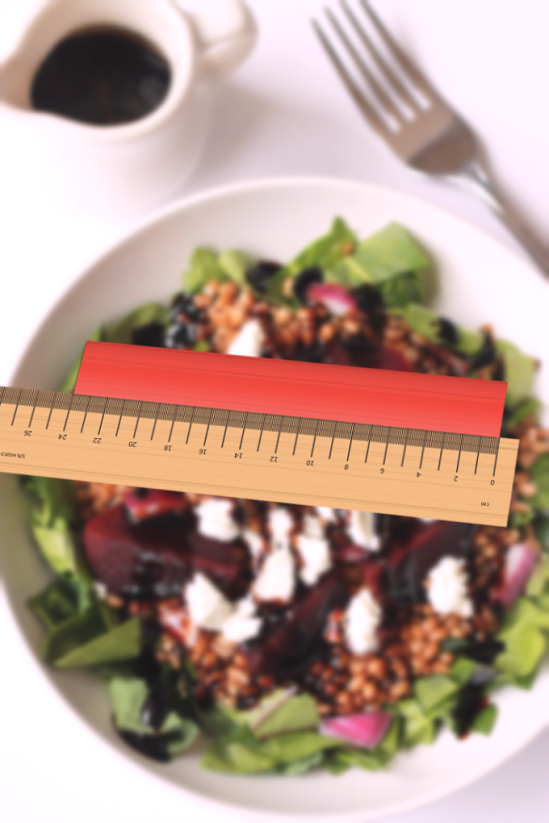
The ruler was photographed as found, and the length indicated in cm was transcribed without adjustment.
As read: 24 cm
